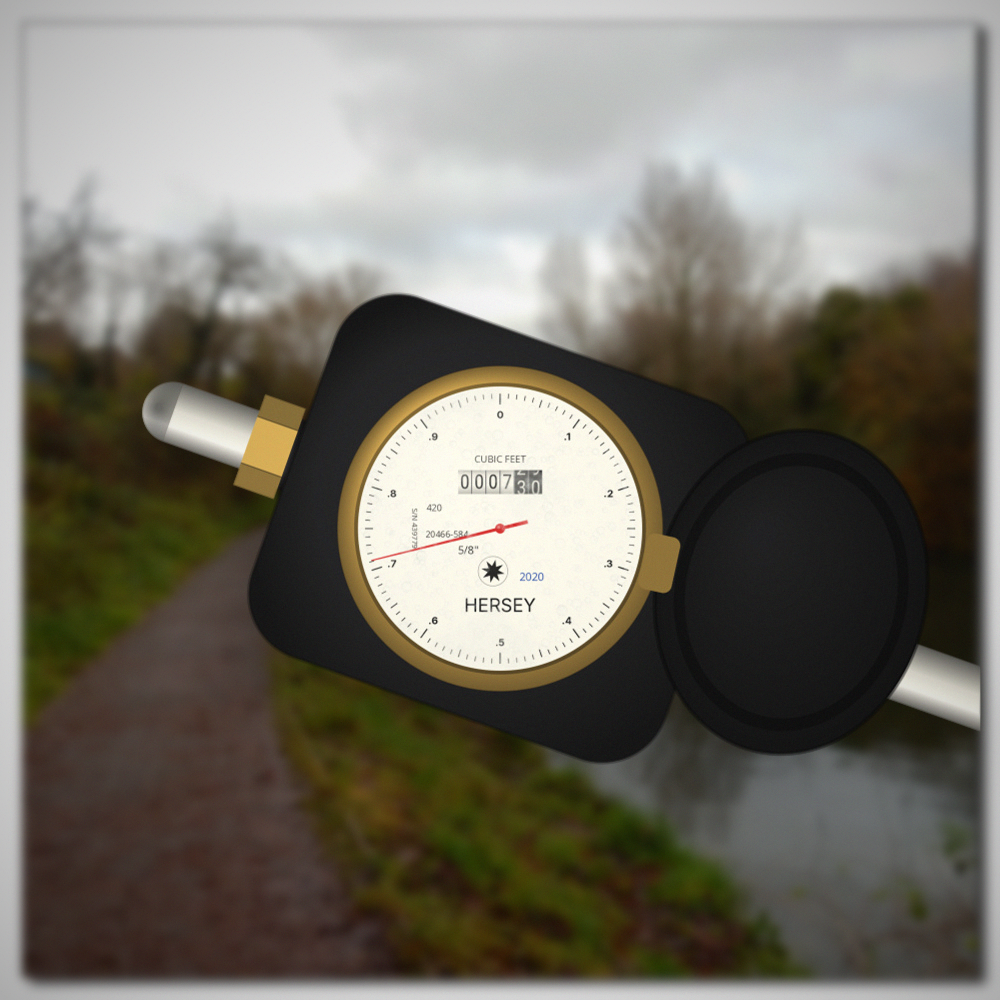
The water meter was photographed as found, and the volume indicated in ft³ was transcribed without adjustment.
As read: 729.71 ft³
